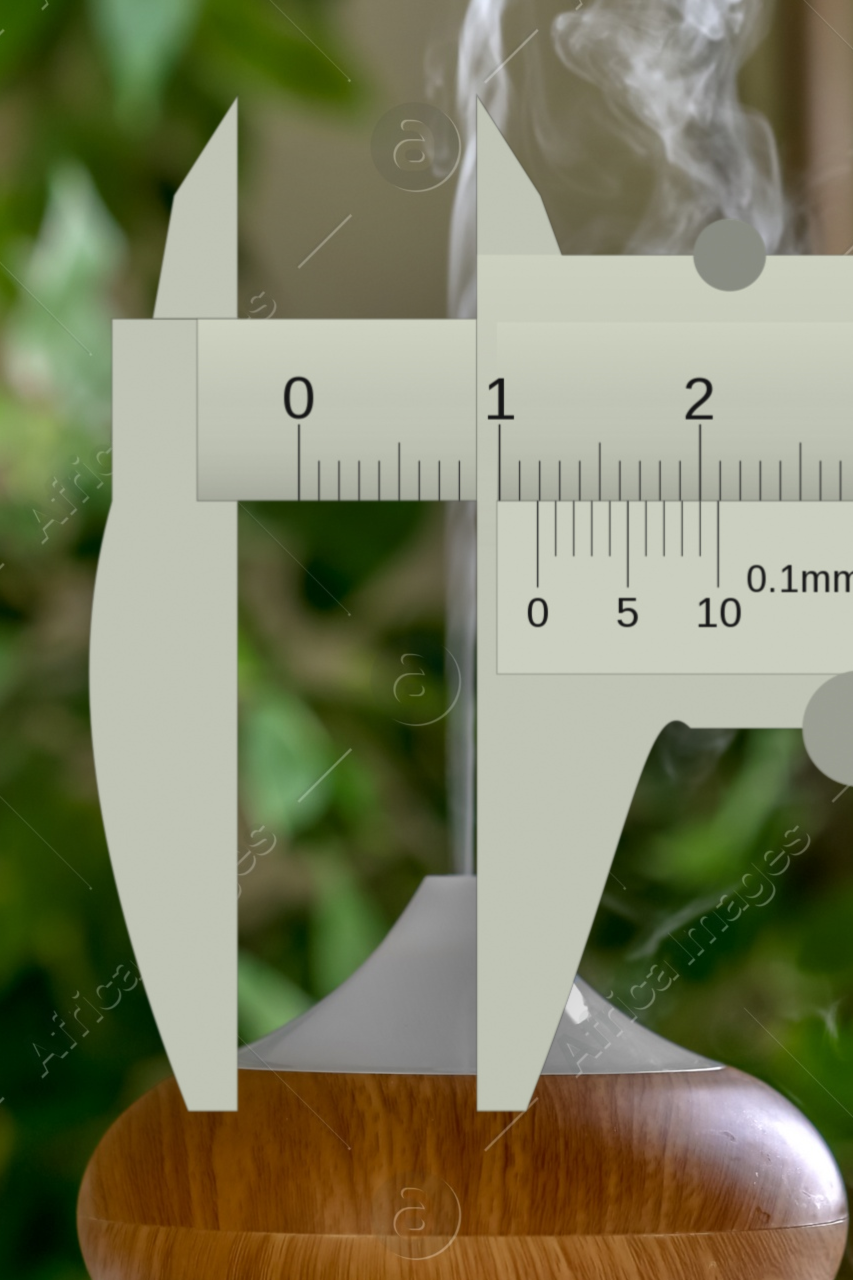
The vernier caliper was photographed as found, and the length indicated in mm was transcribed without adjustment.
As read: 11.9 mm
